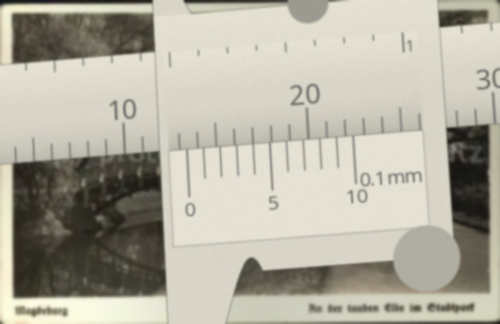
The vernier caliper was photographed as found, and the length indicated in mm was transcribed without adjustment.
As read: 13.4 mm
